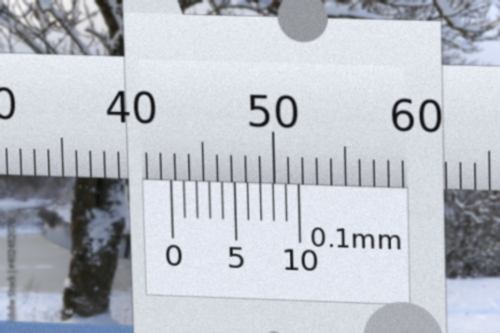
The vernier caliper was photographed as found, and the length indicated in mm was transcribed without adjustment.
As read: 42.7 mm
